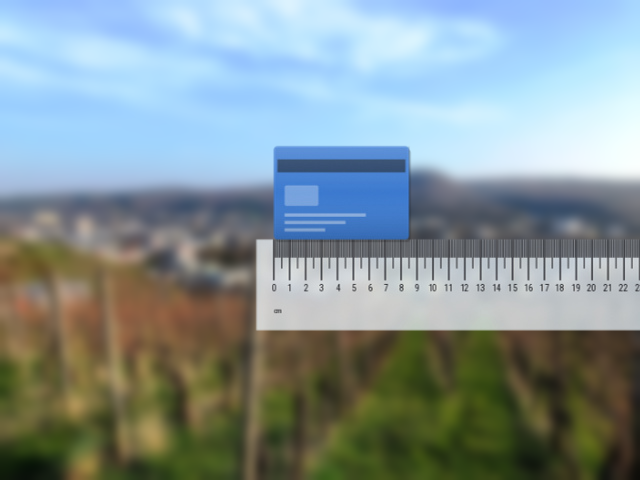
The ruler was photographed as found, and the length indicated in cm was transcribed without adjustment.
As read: 8.5 cm
